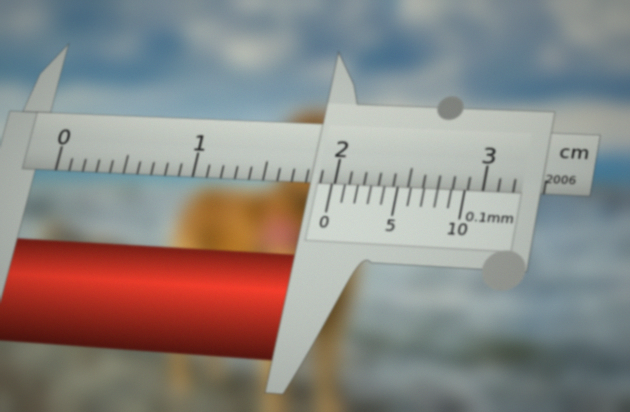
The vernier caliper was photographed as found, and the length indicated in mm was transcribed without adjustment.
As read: 19.8 mm
